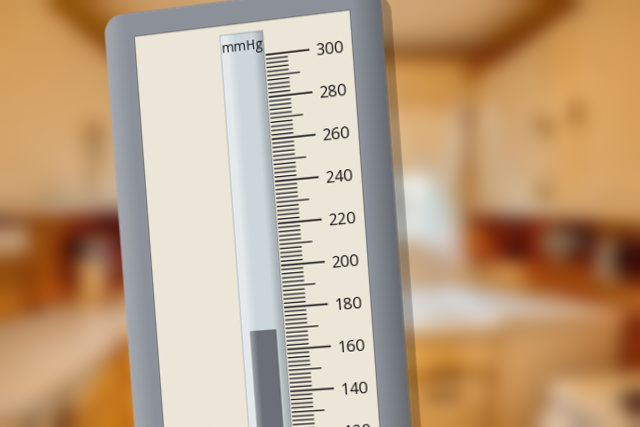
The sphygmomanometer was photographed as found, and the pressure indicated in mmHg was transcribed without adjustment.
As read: 170 mmHg
